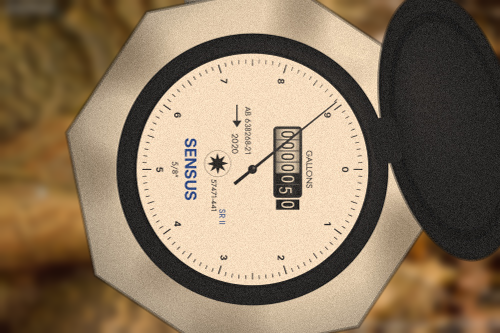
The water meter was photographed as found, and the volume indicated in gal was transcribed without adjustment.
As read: 48.9 gal
